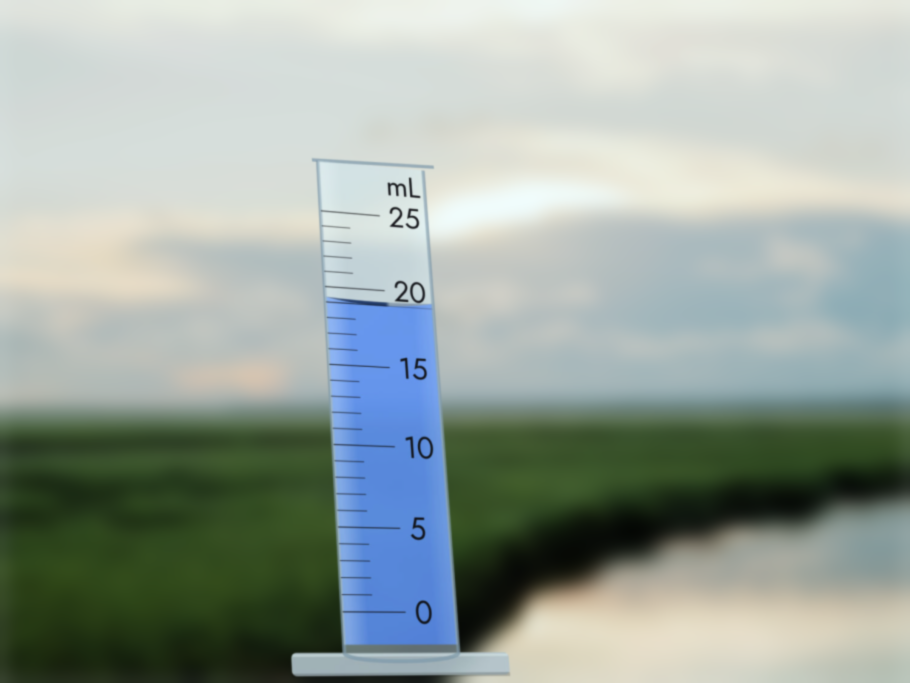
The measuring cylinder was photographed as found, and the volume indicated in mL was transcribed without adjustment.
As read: 19 mL
